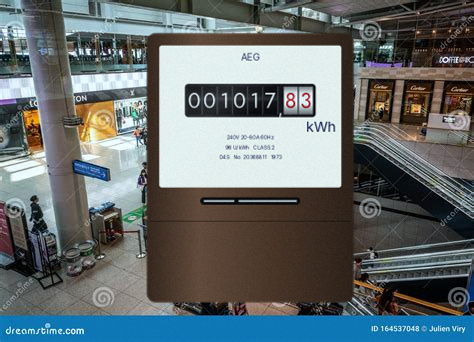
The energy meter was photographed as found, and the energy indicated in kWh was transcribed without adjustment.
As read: 1017.83 kWh
